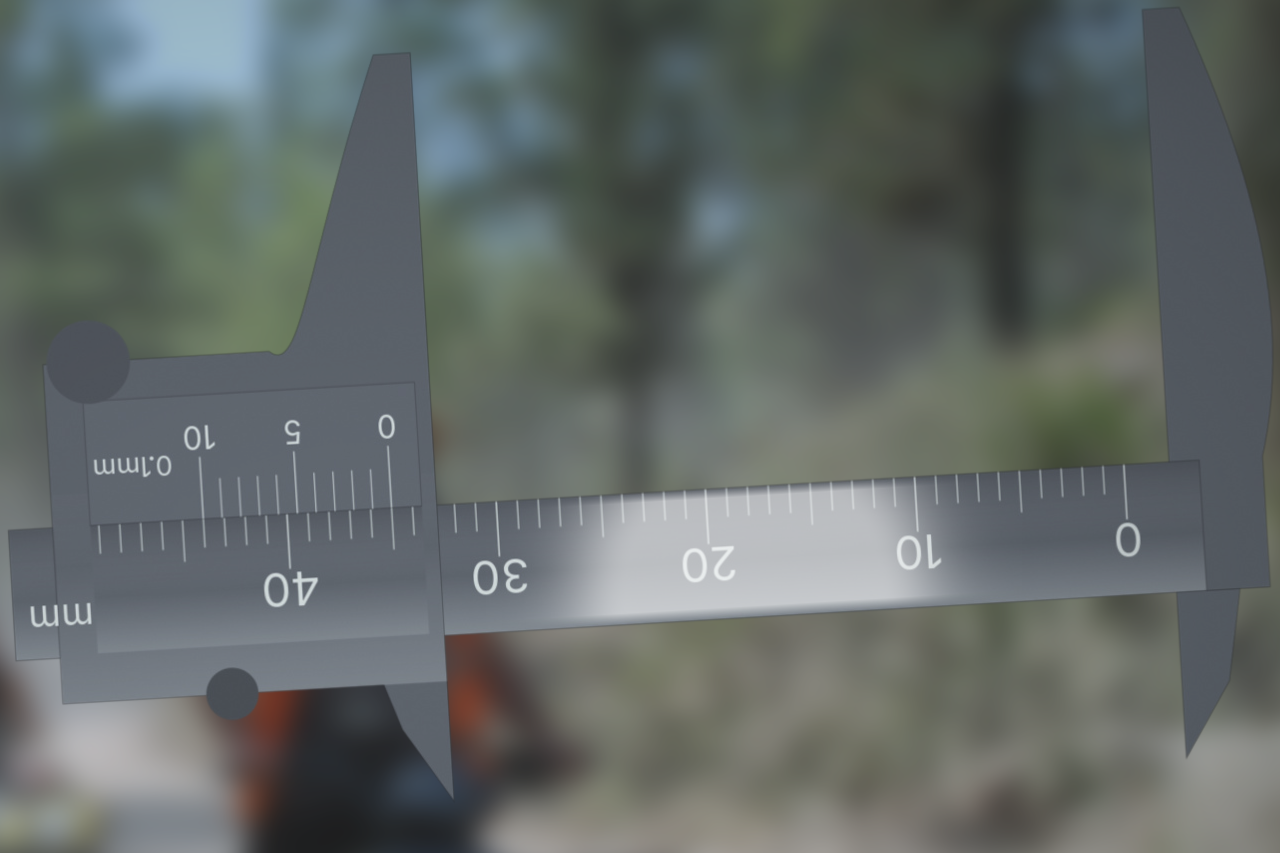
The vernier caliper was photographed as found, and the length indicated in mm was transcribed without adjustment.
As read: 35.0 mm
